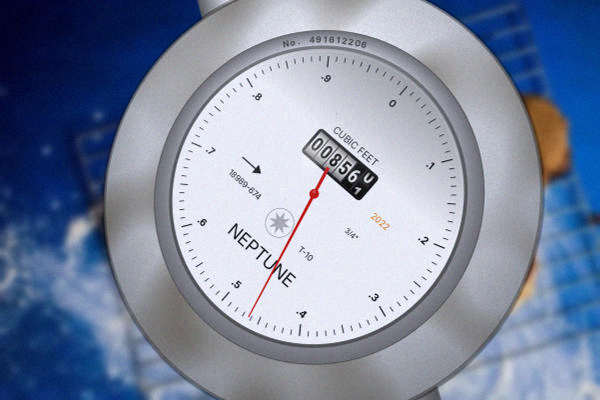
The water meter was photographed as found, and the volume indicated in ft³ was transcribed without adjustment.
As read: 8560.46 ft³
